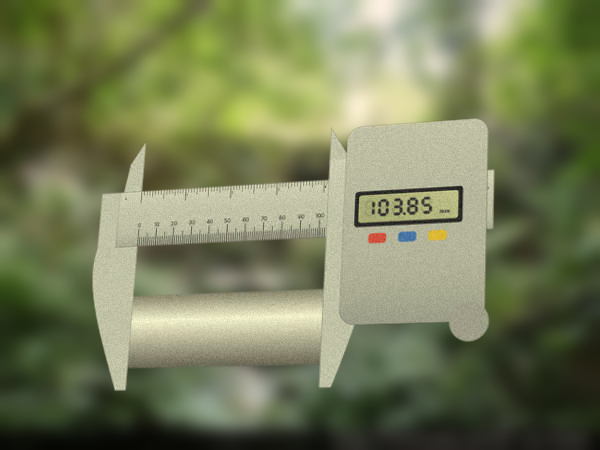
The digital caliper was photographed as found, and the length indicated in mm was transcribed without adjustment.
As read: 103.85 mm
